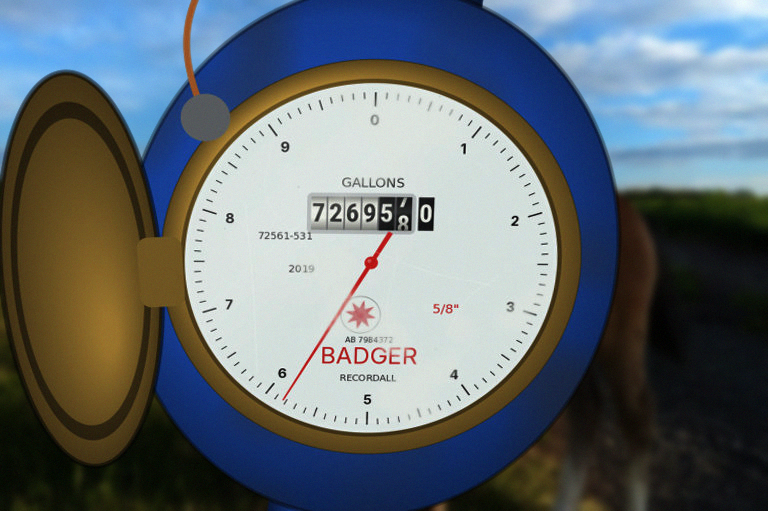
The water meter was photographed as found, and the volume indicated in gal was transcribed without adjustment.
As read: 7269575.8 gal
